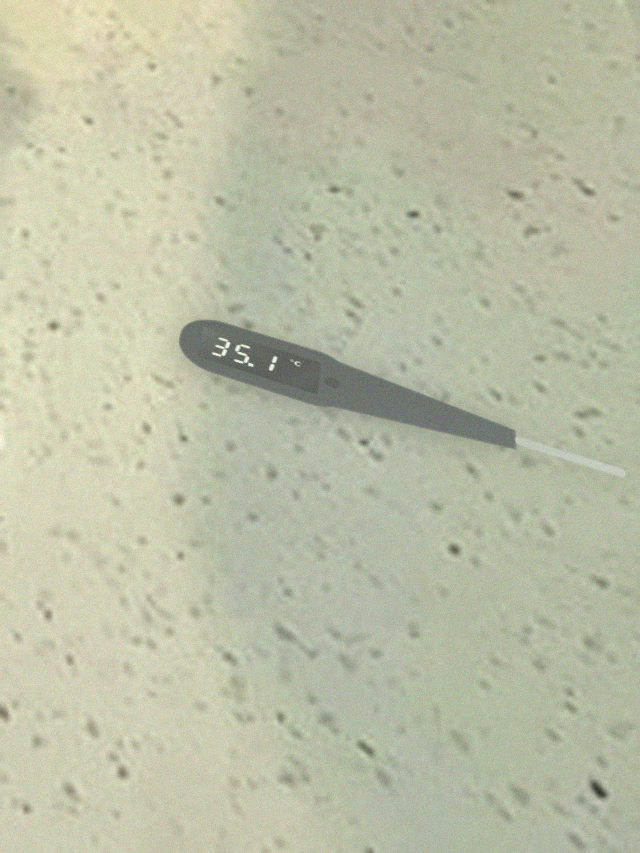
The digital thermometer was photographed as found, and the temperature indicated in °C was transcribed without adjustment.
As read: 35.1 °C
